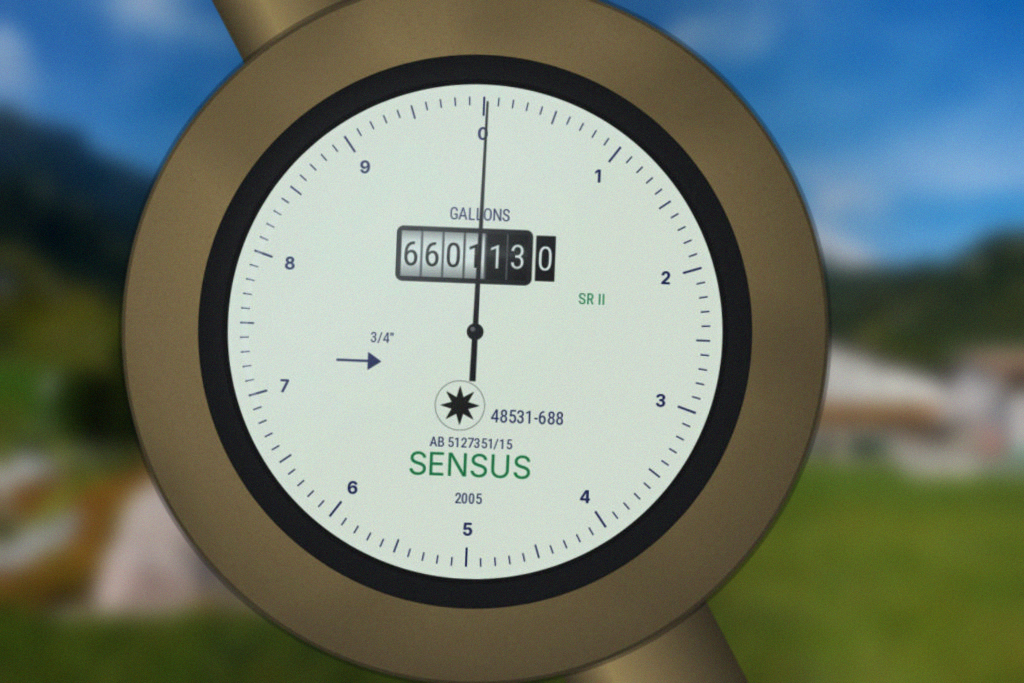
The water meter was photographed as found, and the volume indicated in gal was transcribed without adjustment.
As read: 6601130.0 gal
